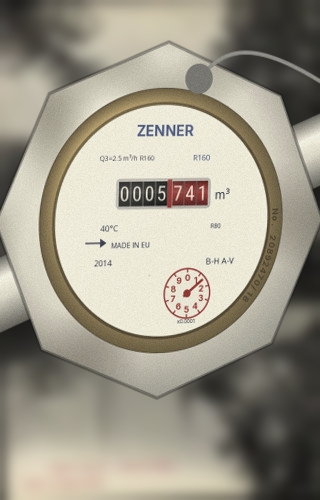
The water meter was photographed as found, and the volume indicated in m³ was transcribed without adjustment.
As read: 5.7411 m³
